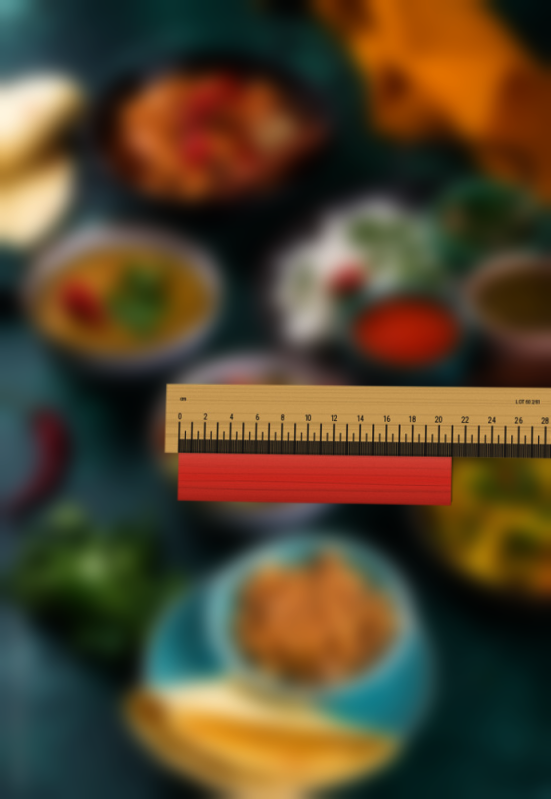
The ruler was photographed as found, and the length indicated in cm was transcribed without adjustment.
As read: 21 cm
